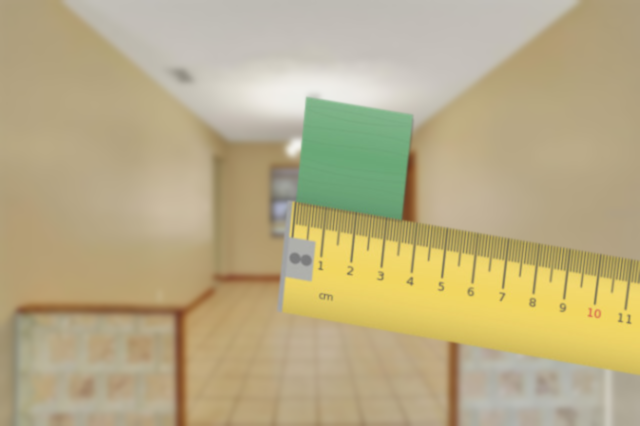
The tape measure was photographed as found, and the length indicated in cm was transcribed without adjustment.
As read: 3.5 cm
